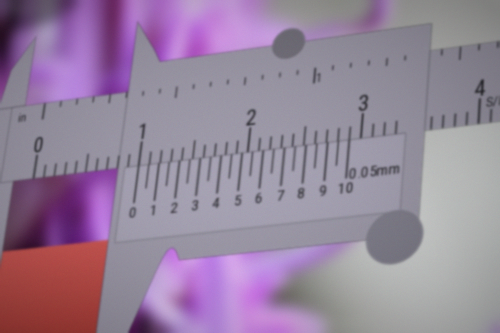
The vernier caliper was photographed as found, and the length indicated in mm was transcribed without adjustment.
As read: 10.0 mm
